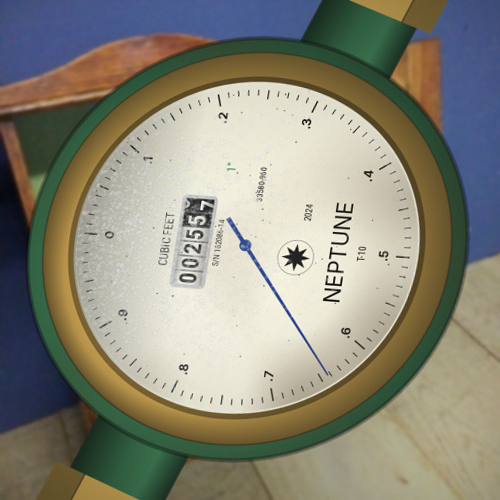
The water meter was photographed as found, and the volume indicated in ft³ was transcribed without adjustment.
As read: 2556.64 ft³
